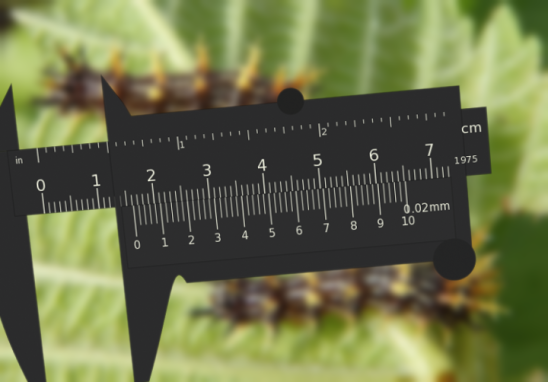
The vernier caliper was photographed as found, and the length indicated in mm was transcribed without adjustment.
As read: 16.2 mm
